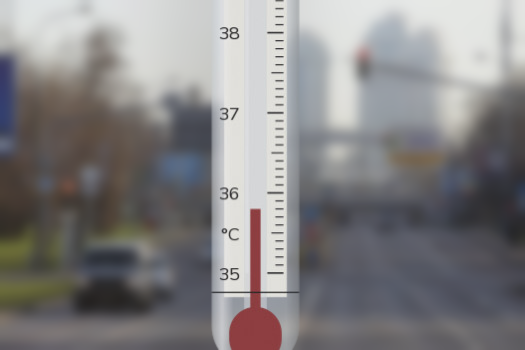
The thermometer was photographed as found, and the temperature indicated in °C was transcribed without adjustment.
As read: 35.8 °C
